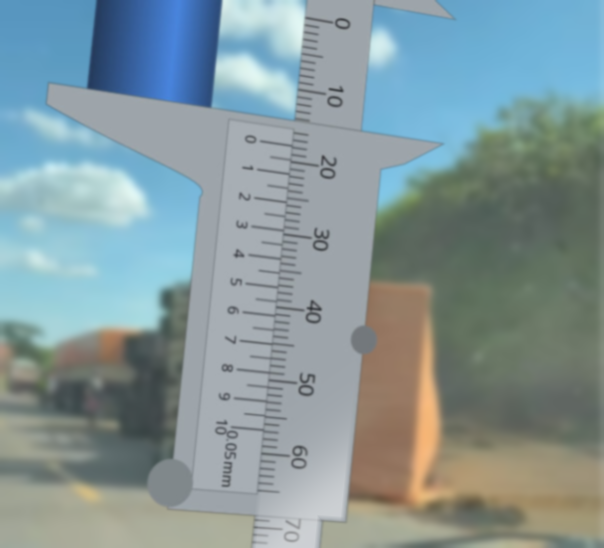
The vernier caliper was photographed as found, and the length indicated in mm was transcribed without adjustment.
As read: 17.8 mm
